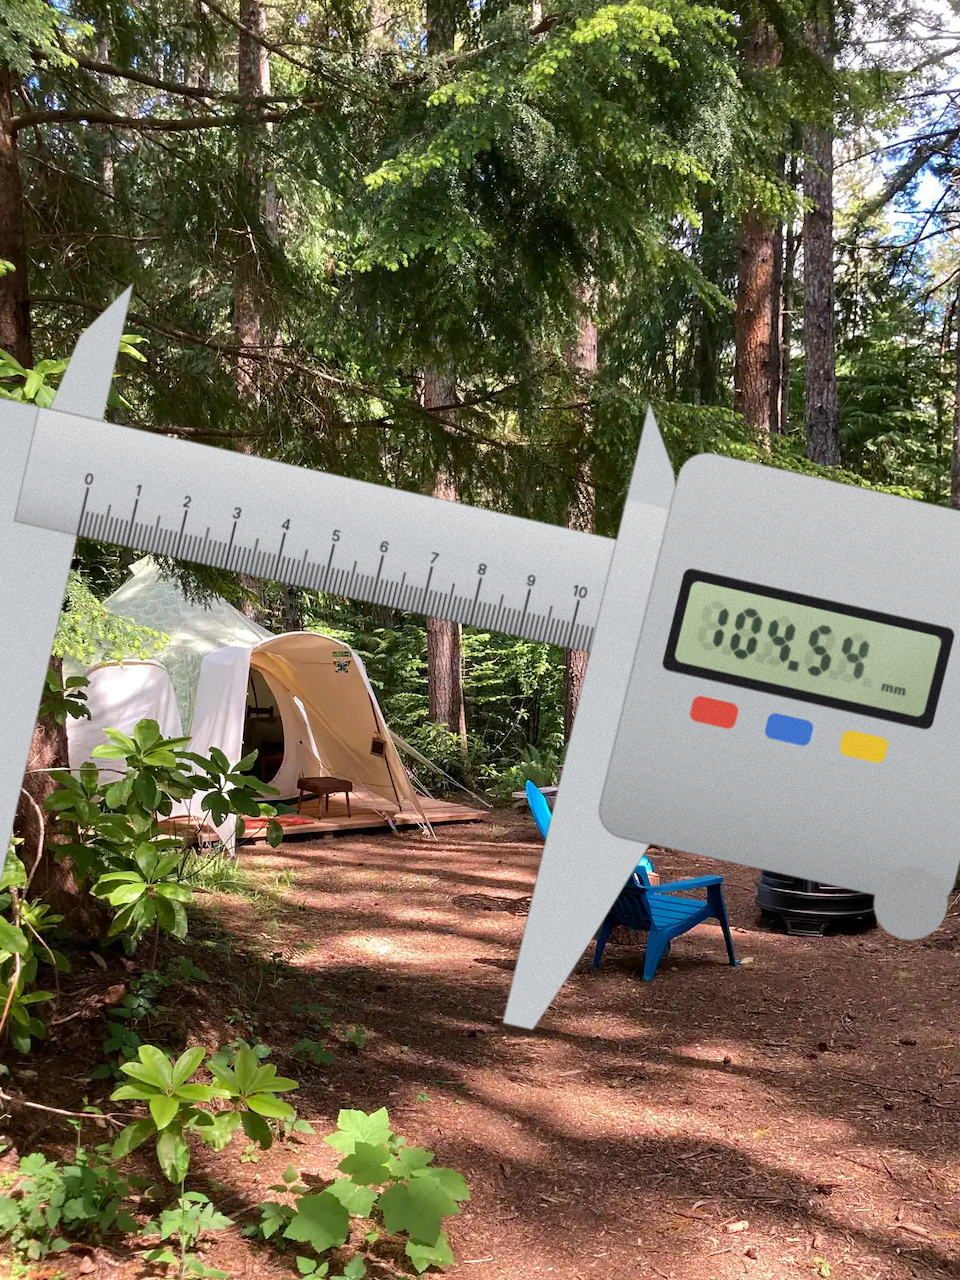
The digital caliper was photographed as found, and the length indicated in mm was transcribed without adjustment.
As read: 104.54 mm
